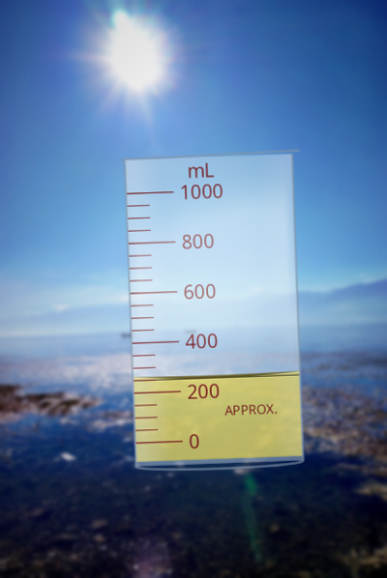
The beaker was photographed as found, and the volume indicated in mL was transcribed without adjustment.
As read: 250 mL
